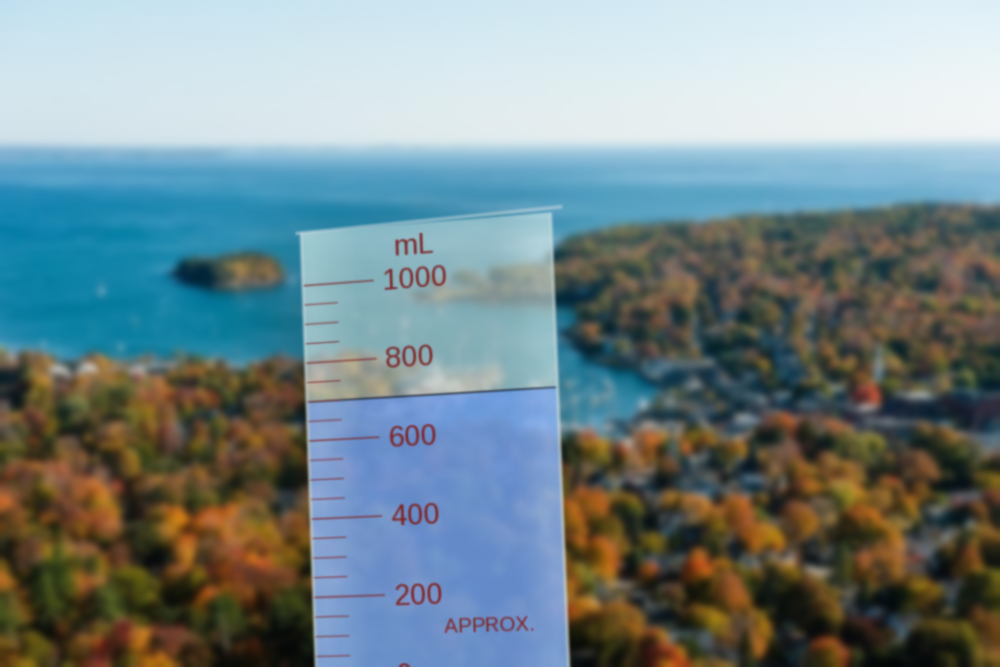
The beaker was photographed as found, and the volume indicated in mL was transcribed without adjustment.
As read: 700 mL
